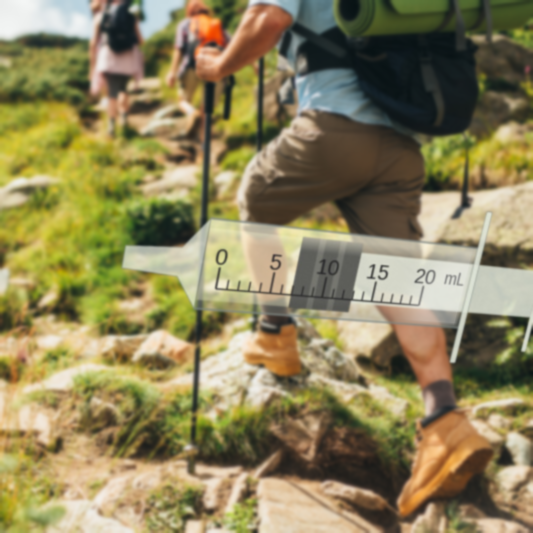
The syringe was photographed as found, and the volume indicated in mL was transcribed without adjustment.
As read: 7 mL
